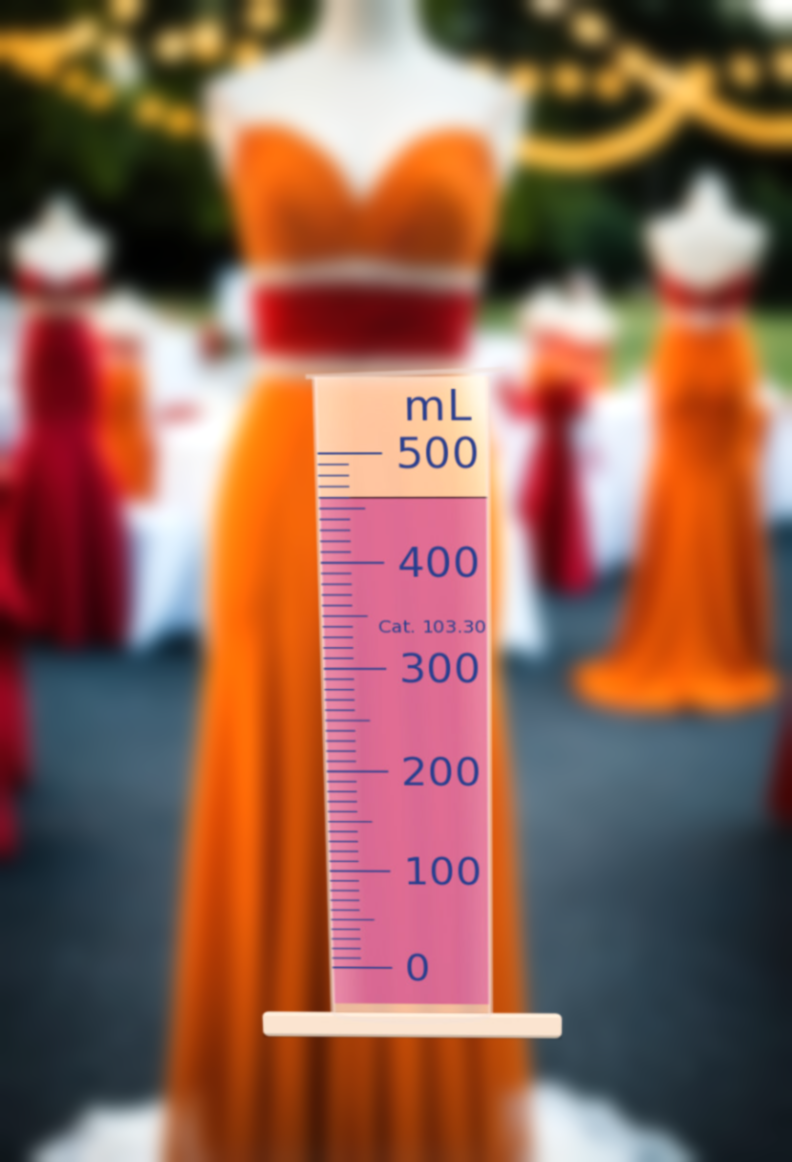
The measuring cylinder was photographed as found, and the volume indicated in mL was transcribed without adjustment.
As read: 460 mL
